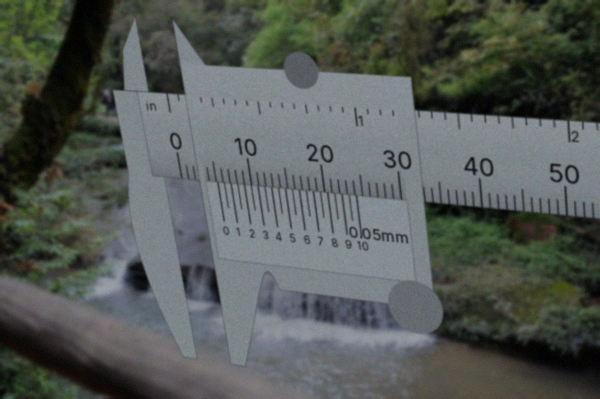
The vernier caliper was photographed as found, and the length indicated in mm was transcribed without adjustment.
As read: 5.2 mm
